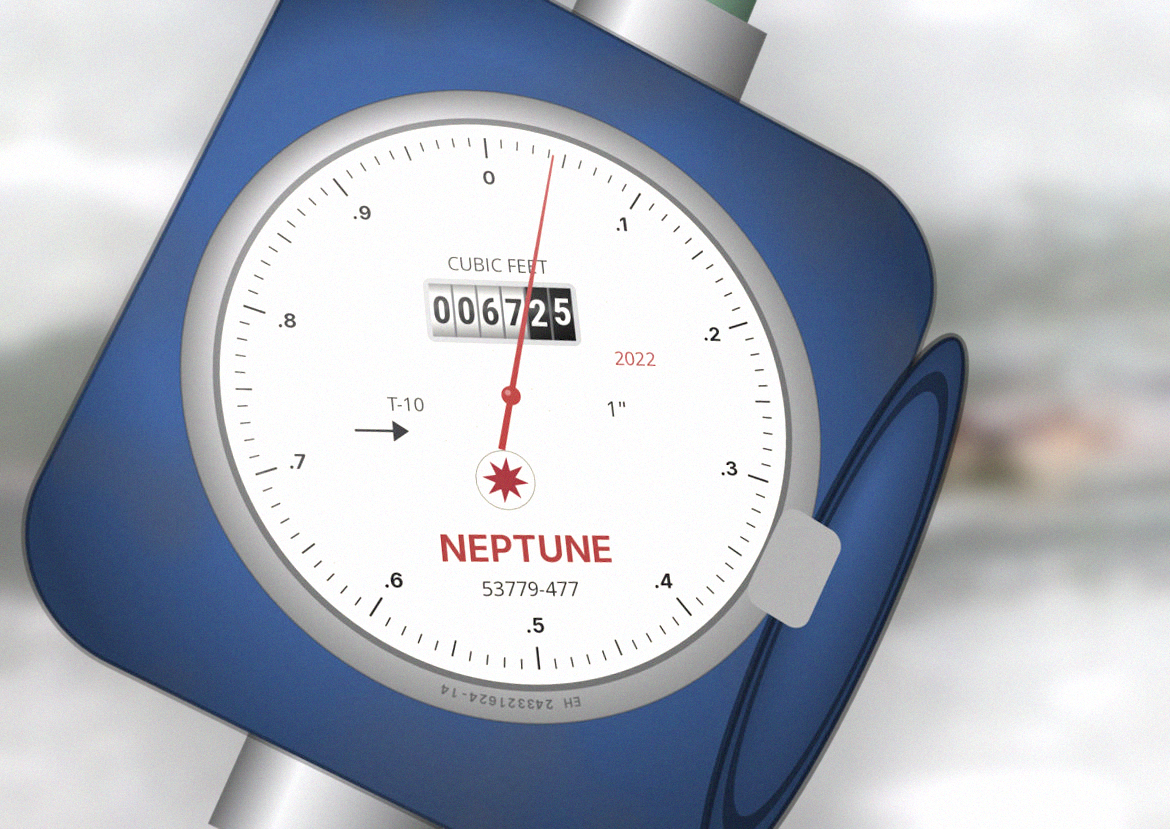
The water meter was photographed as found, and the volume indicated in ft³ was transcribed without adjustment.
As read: 6725.04 ft³
